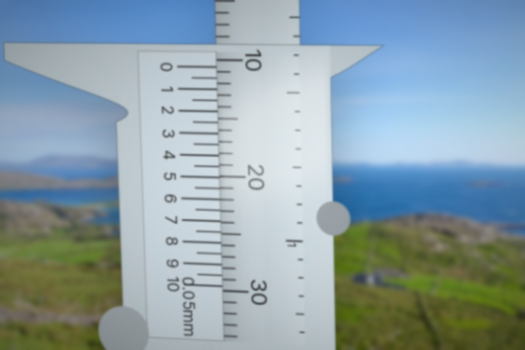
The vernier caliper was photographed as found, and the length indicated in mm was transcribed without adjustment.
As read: 10.6 mm
